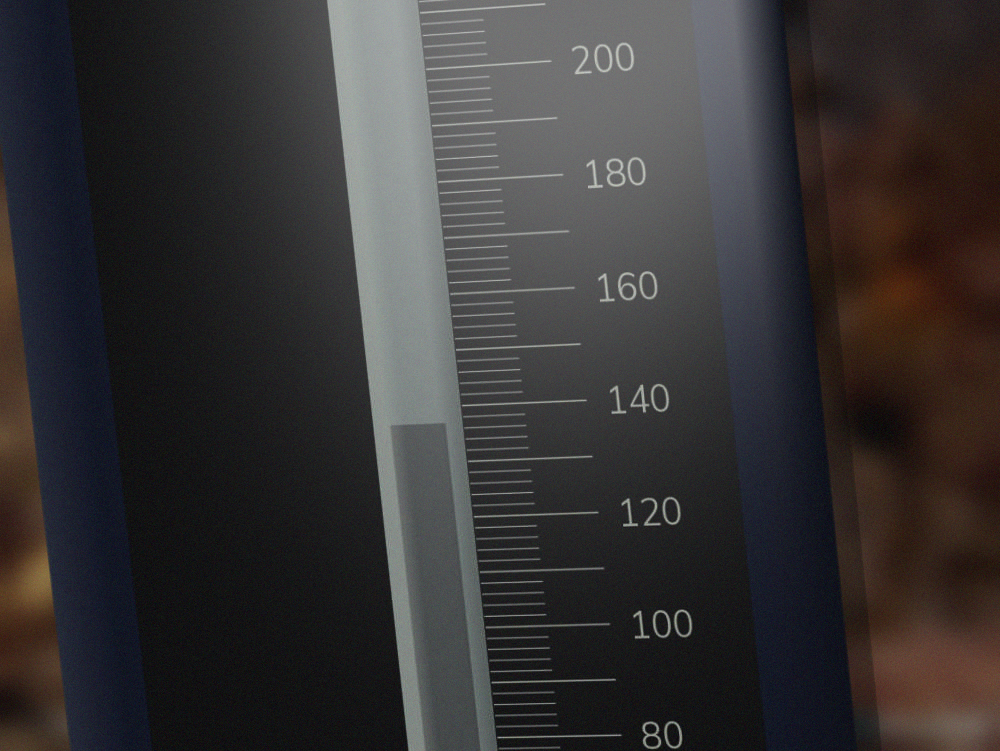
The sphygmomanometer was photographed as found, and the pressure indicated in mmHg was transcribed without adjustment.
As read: 137 mmHg
